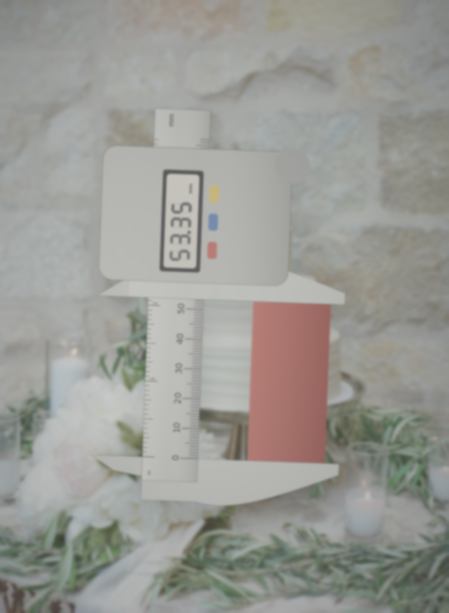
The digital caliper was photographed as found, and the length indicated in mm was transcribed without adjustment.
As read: 53.35 mm
